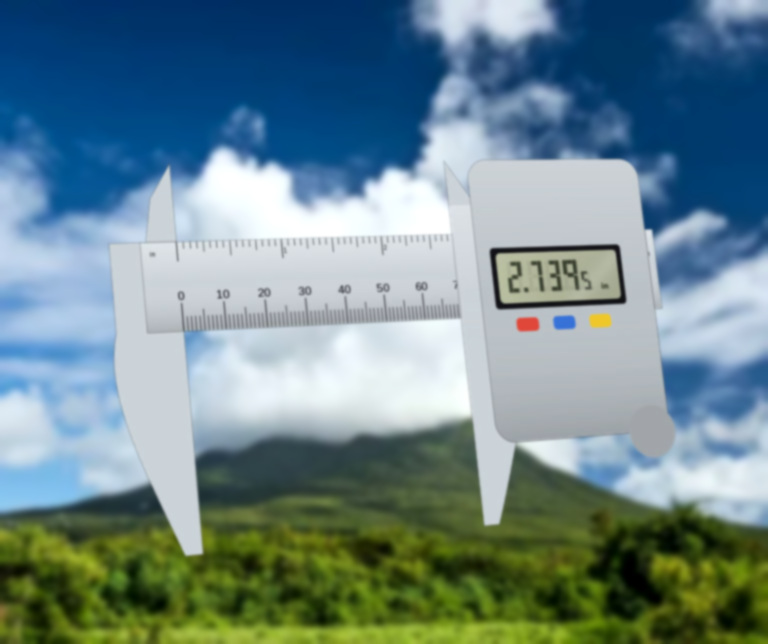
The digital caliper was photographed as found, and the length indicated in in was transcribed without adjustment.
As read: 2.7395 in
